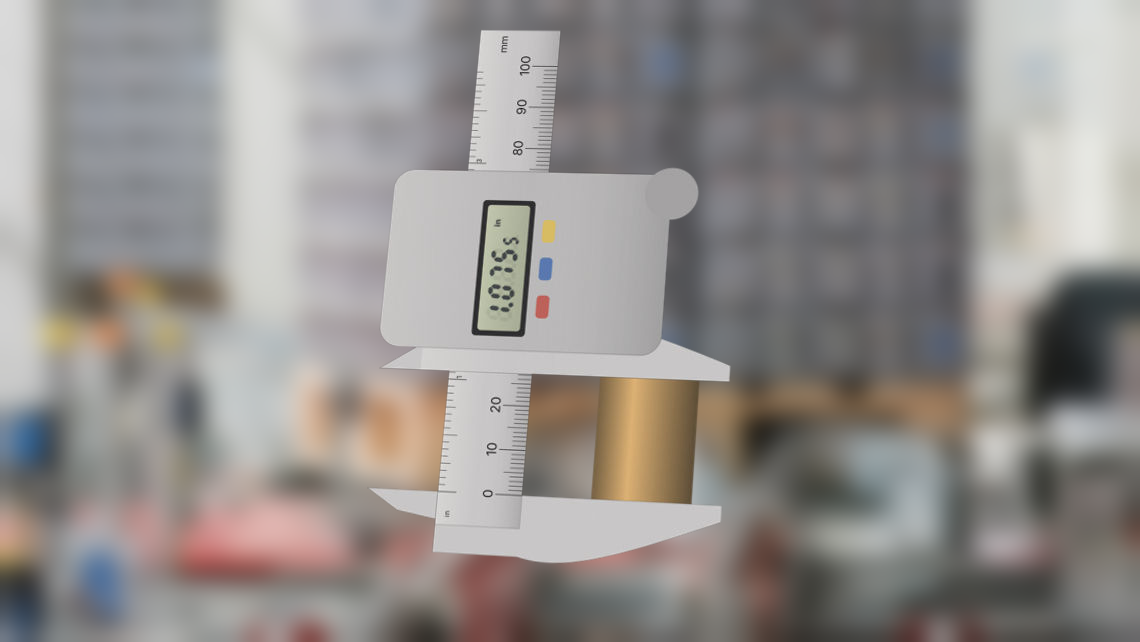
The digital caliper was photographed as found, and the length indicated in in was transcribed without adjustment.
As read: 1.0755 in
